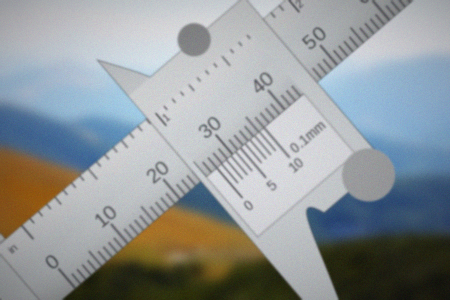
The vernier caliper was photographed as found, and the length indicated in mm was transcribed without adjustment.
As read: 27.0 mm
